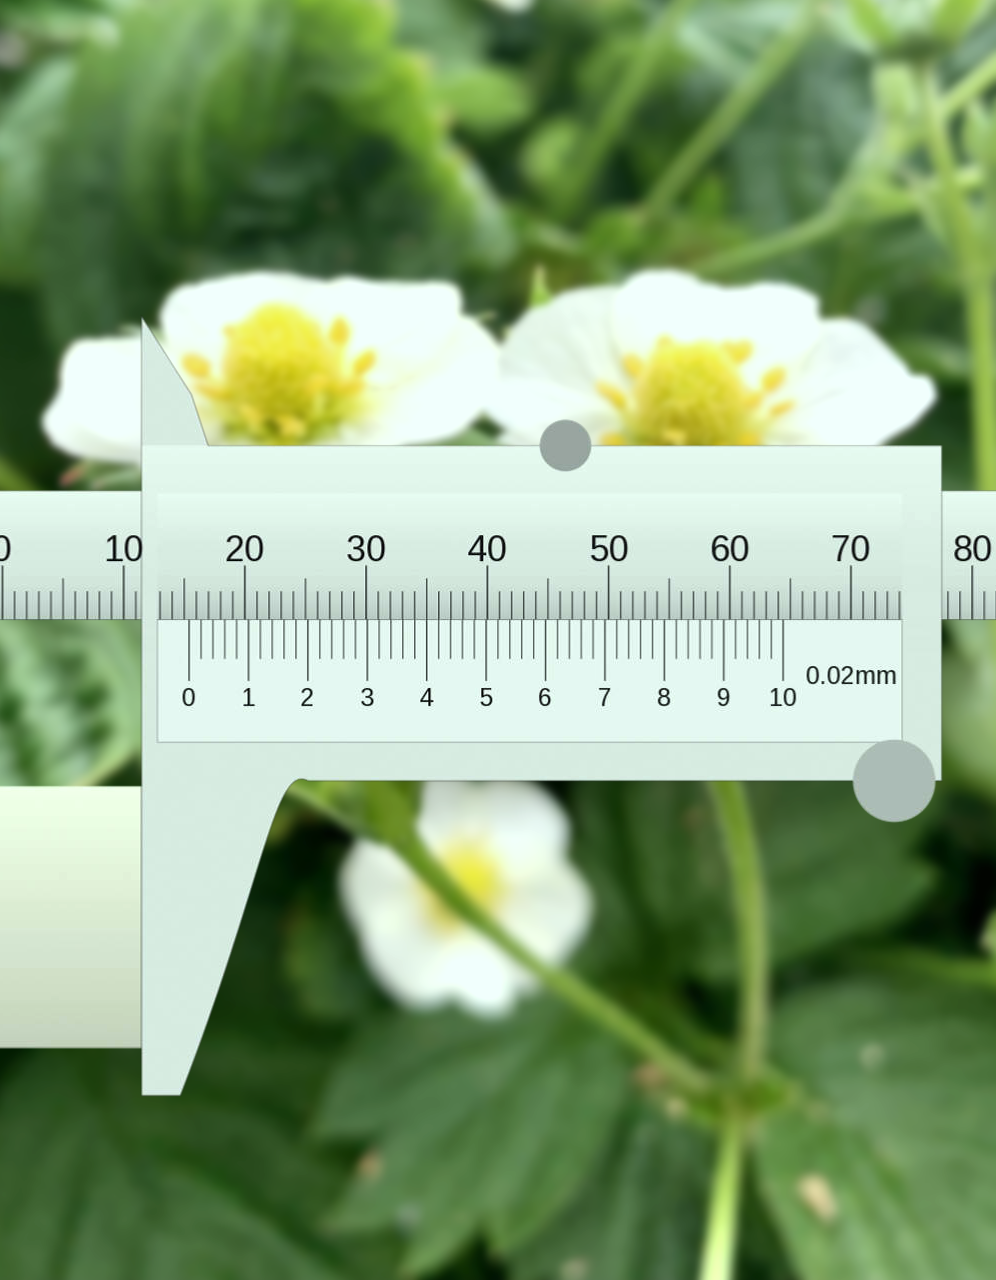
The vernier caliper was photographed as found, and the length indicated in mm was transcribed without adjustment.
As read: 15.4 mm
